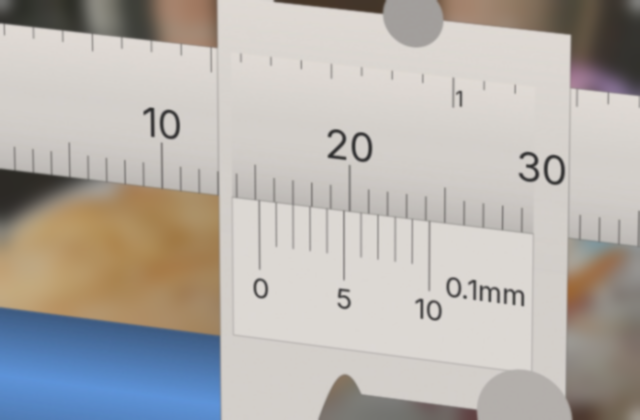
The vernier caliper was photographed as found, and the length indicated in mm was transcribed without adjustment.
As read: 15.2 mm
